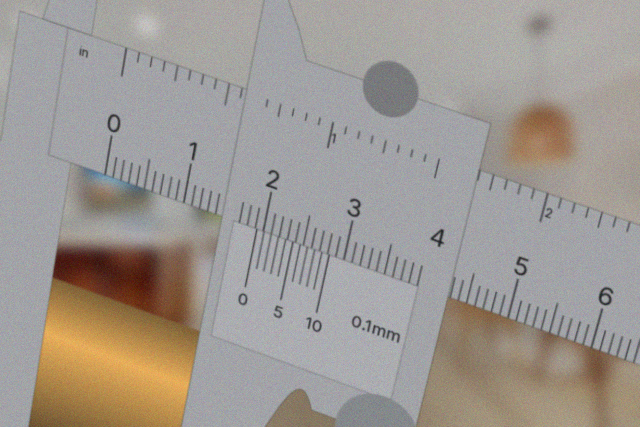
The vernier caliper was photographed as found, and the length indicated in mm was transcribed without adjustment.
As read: 19.2 mm
